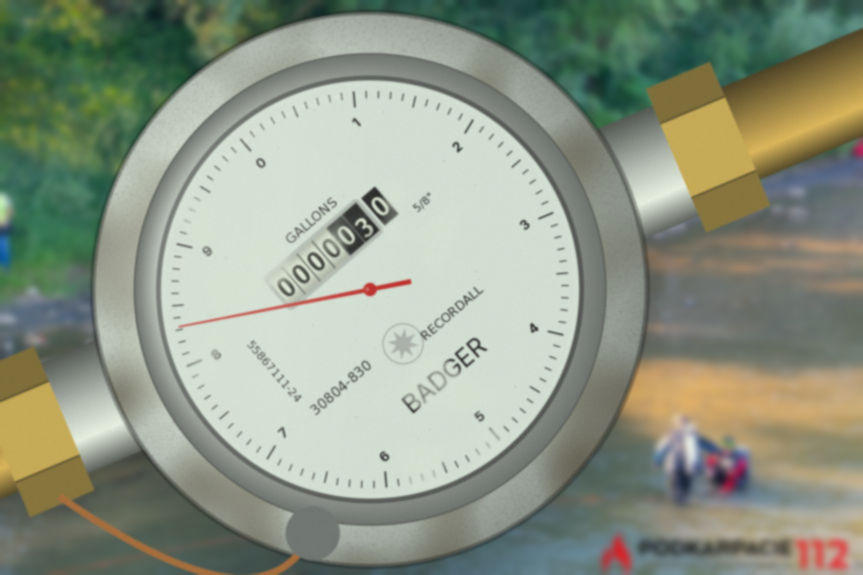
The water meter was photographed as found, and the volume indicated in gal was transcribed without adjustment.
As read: 28.3 gal
